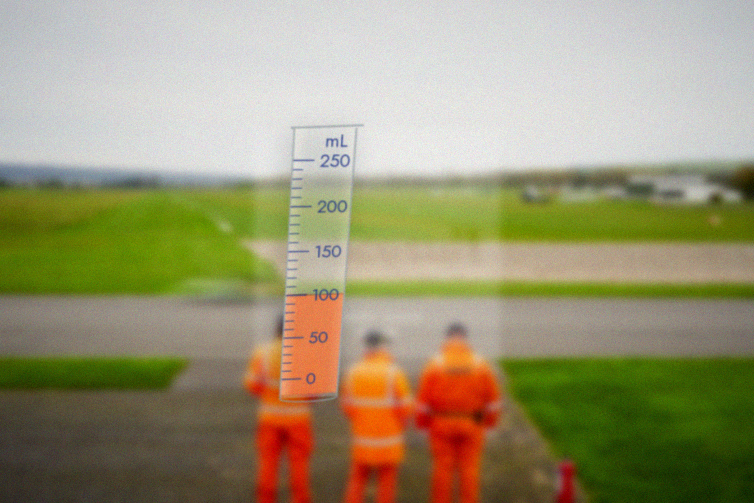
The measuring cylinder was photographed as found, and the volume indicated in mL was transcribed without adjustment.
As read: 100 mL
